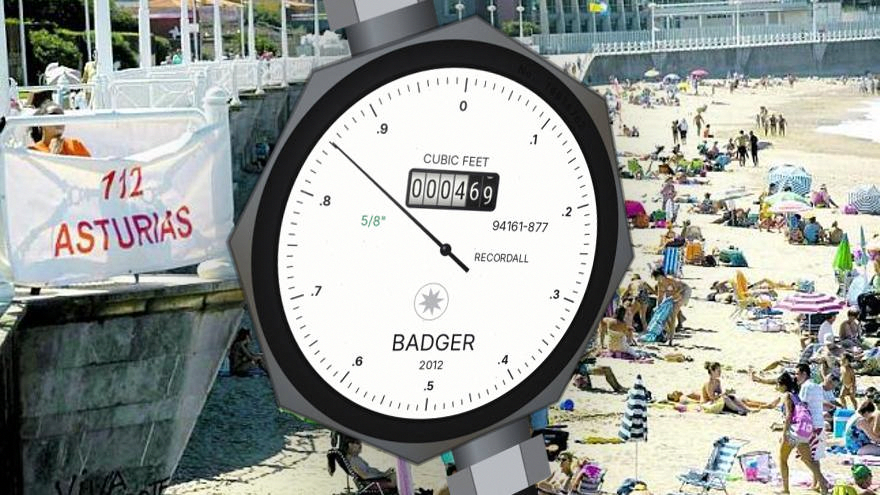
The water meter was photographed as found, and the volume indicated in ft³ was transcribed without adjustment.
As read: 468.85 ft³
